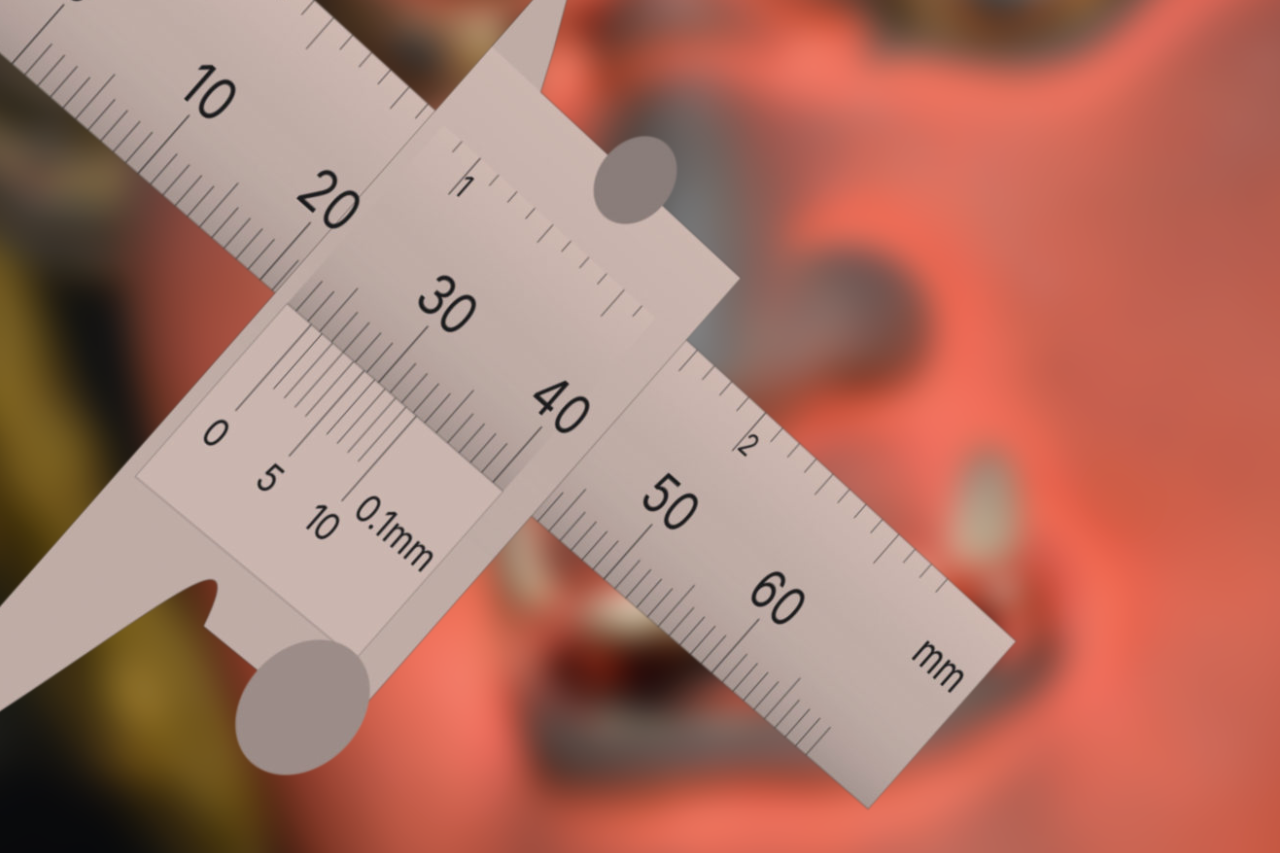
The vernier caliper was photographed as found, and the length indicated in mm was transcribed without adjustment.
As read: 24.3 mm
